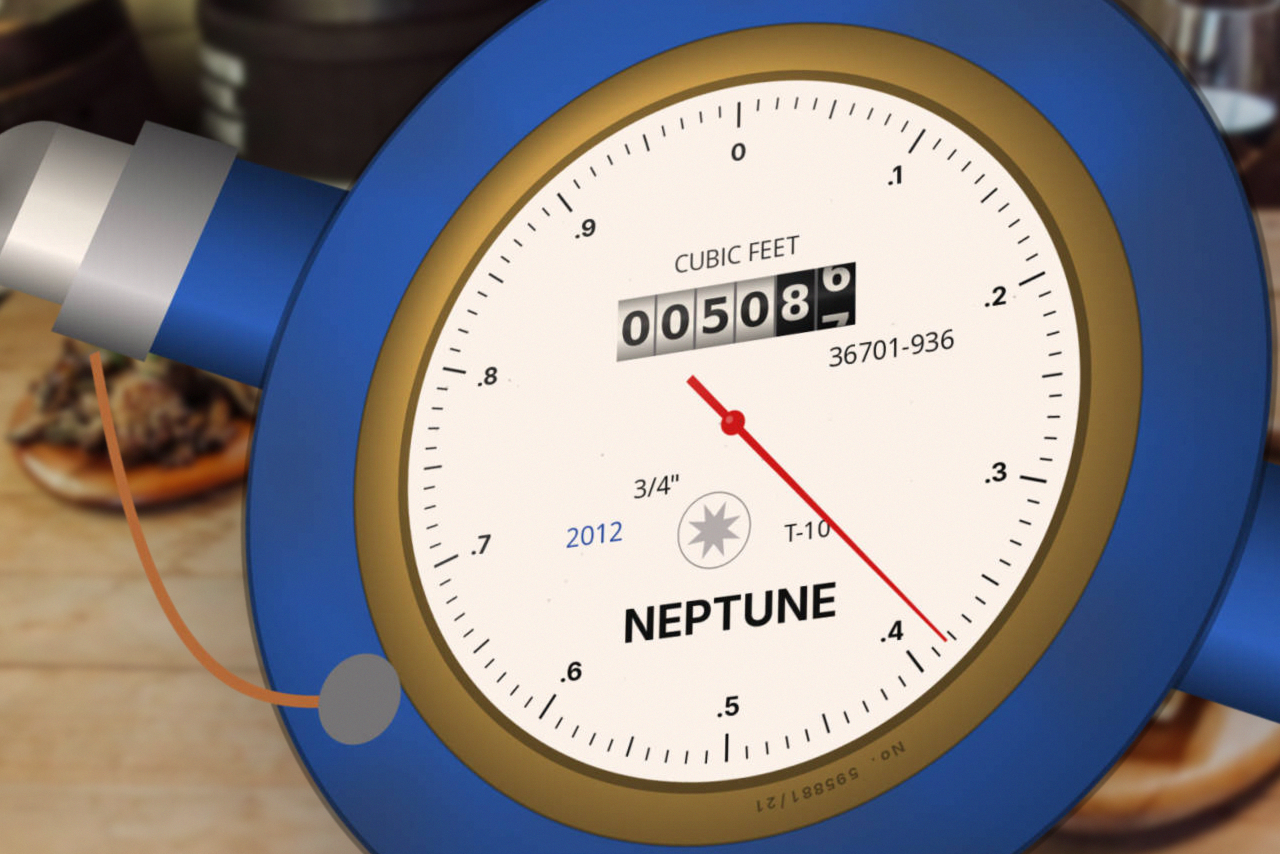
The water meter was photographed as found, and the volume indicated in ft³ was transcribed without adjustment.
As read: 5086.38 ft³
